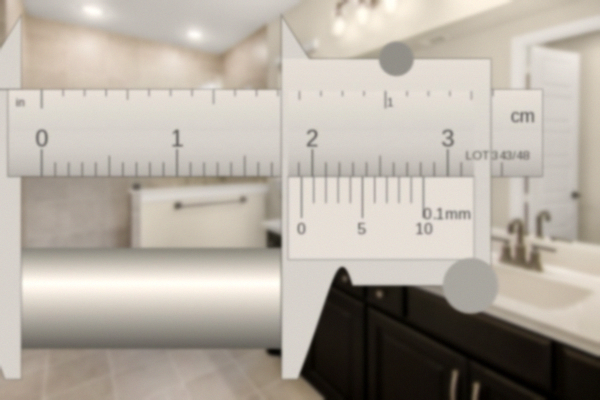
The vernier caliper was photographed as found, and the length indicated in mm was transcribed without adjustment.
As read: 19.2 mm
